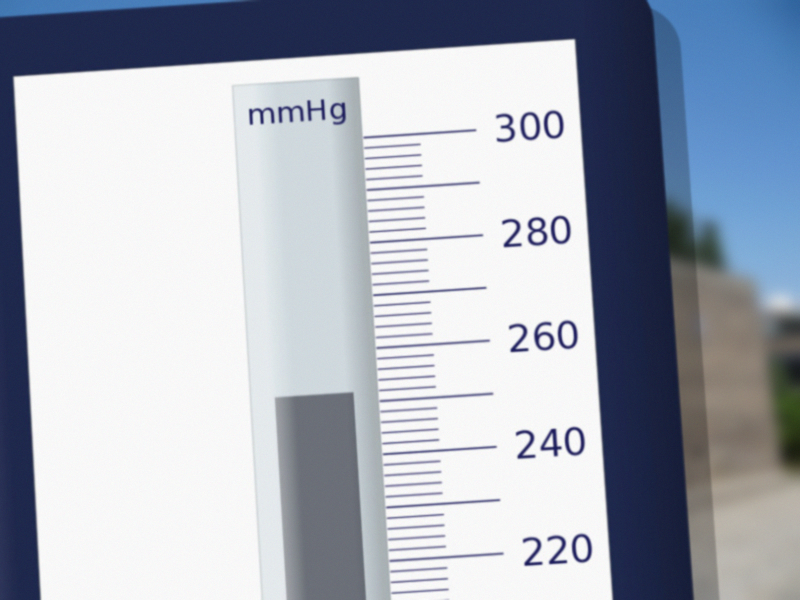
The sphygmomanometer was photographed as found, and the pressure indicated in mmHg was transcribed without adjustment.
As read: 252 mmHg
